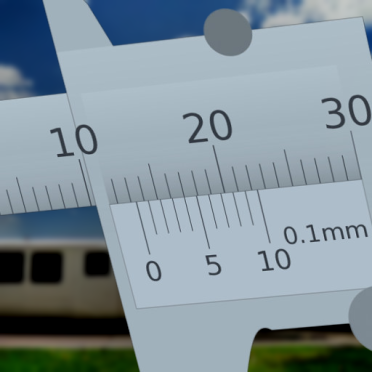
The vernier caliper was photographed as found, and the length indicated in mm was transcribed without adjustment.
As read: 13.4 mm
